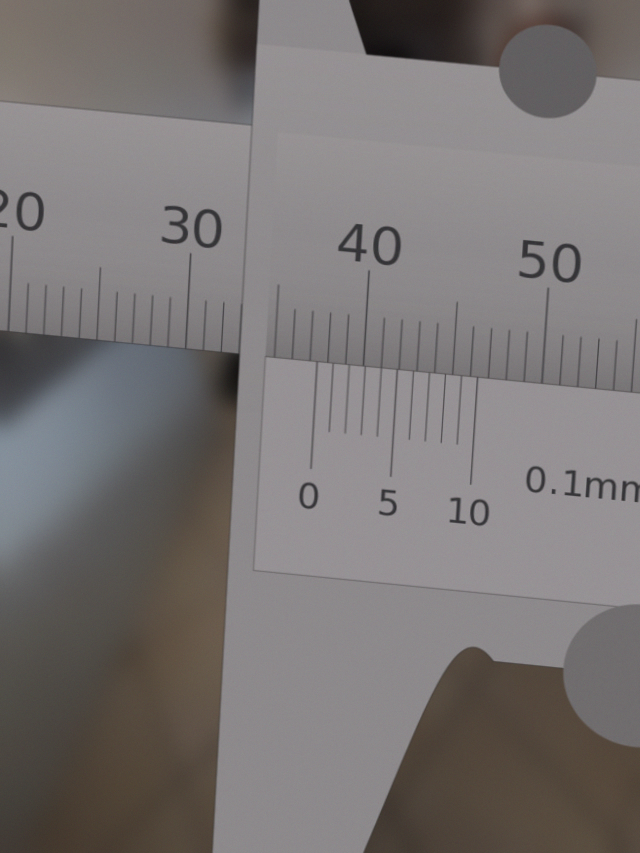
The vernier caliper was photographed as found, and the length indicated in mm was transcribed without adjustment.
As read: 37.4 mm
